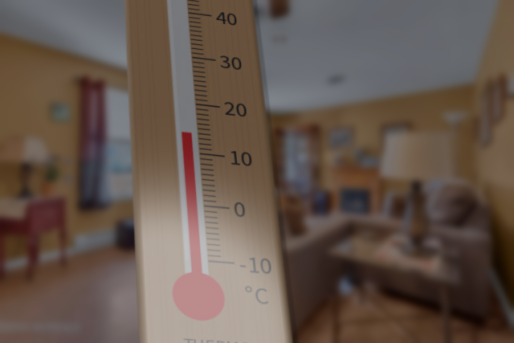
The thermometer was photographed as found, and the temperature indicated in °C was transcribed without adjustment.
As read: 14 °C
